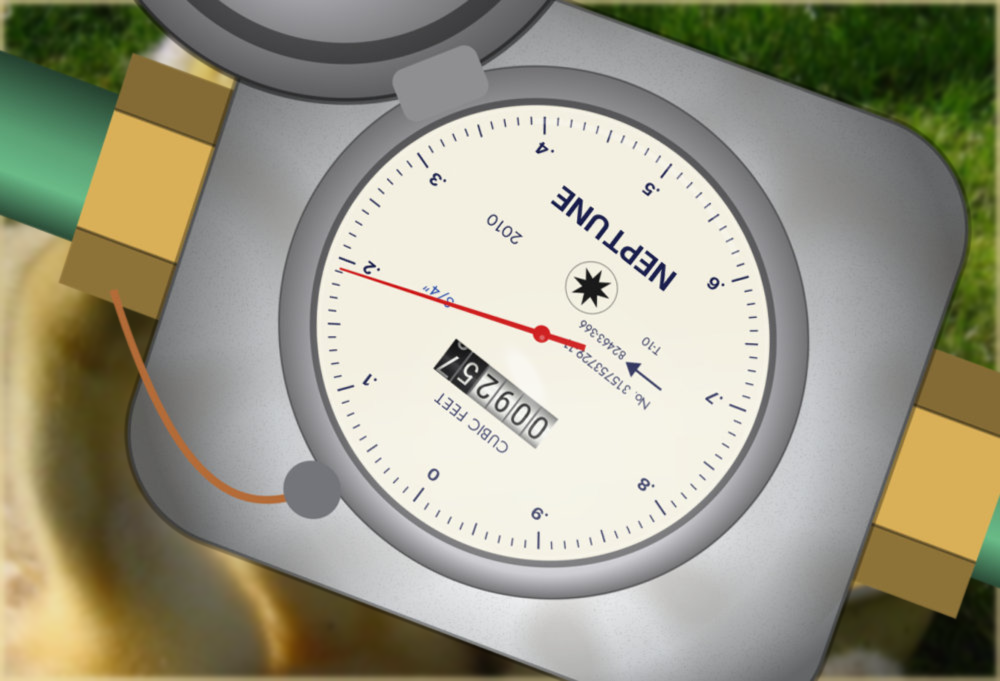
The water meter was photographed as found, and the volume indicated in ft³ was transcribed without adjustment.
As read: 9257.19 ft³
